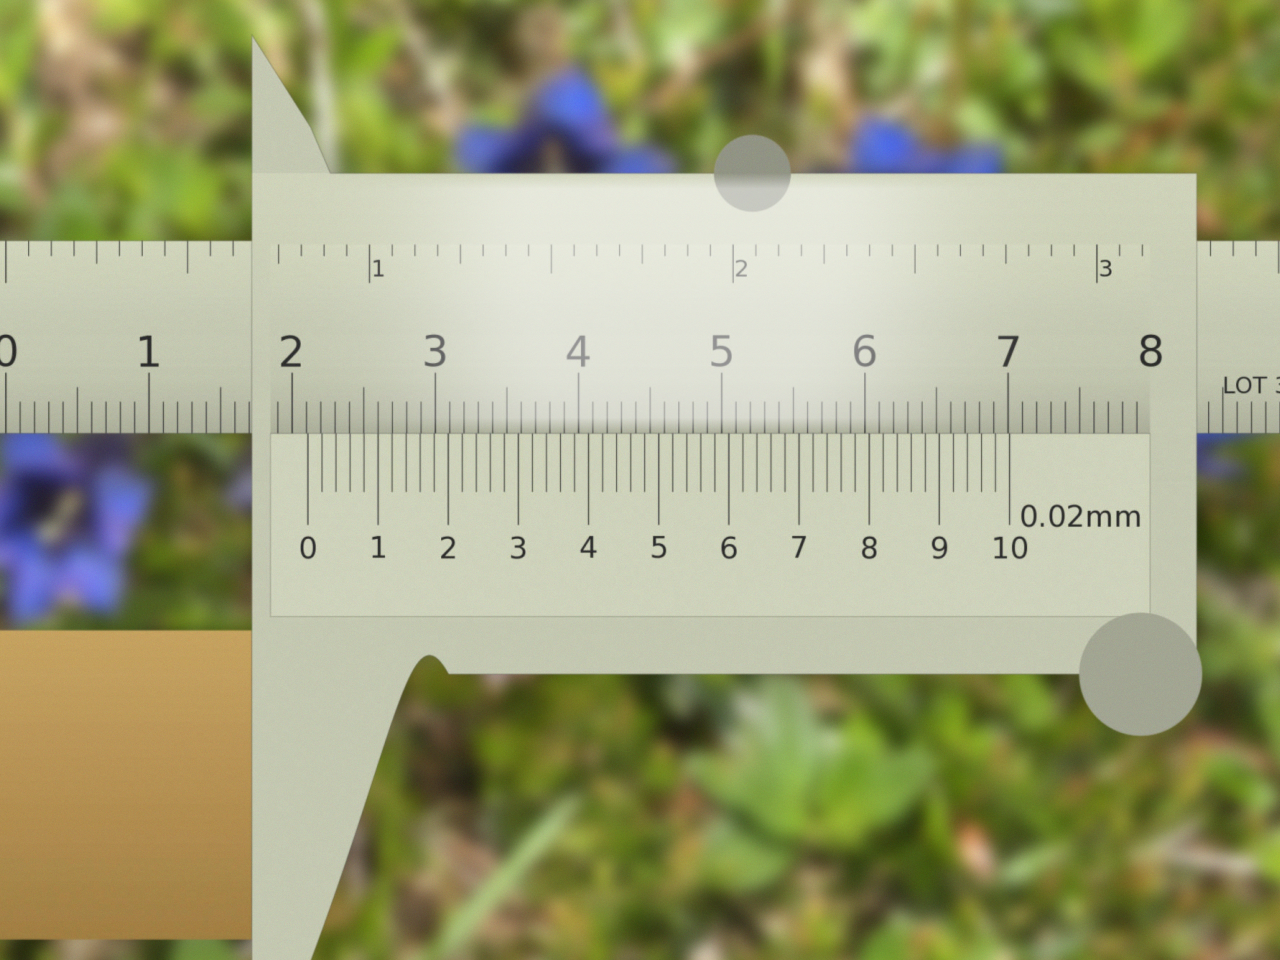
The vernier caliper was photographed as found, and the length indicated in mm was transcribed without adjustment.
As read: 21.1 mm
